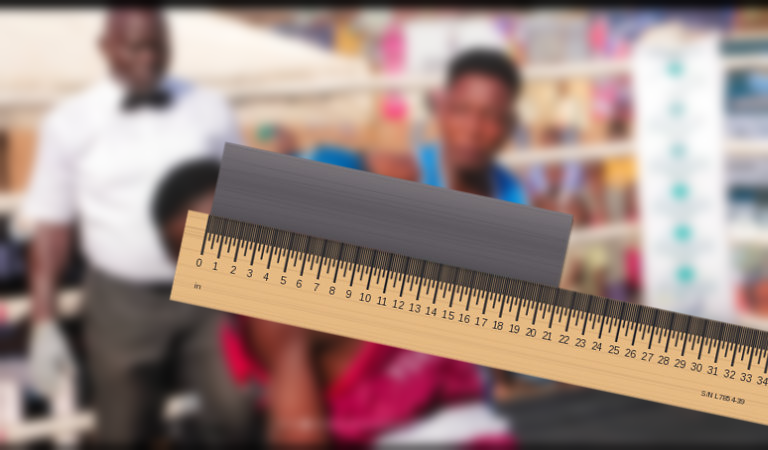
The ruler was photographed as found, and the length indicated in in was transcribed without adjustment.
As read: 21 in
